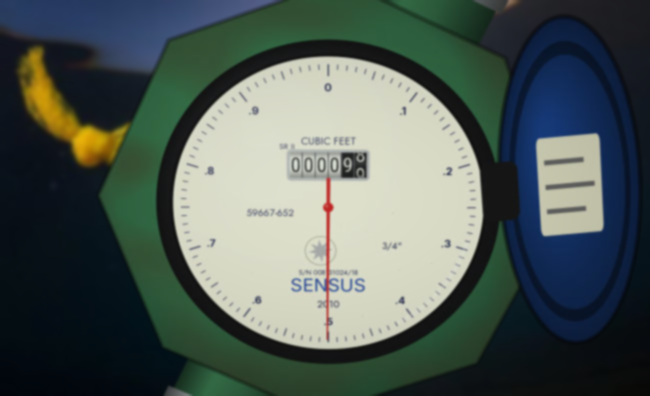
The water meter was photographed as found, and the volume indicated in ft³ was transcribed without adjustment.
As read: 98.50 ft³
